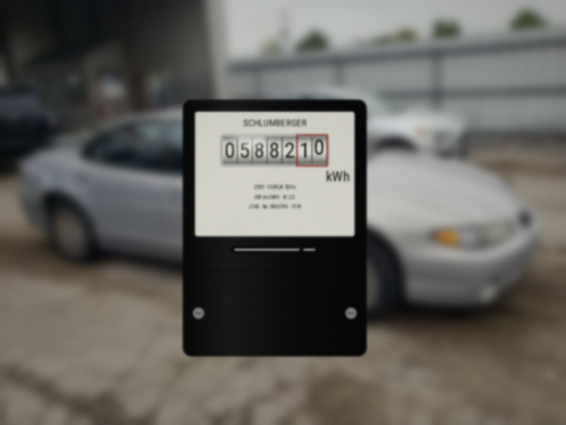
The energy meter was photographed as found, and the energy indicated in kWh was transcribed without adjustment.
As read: 5882.10 kWh
